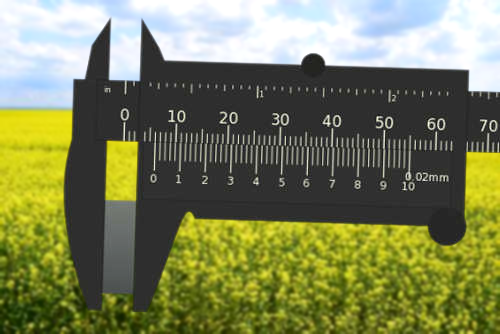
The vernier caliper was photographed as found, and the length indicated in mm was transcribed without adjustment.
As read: 6.0 mm
